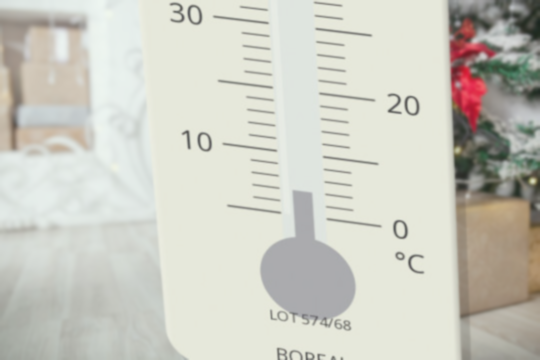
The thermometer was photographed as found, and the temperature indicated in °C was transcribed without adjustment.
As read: 4 °C
